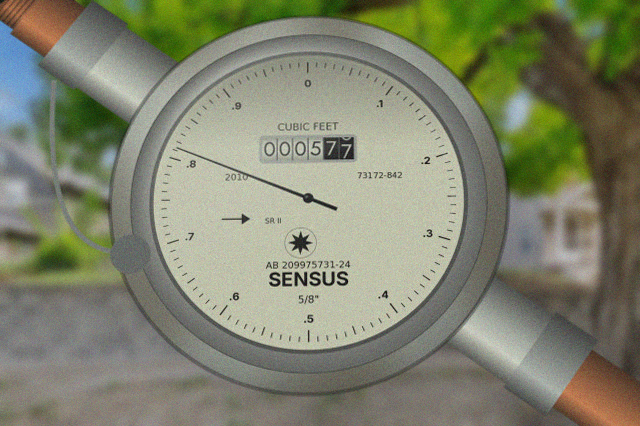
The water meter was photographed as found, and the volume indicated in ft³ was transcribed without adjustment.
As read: 576.81 ft³
